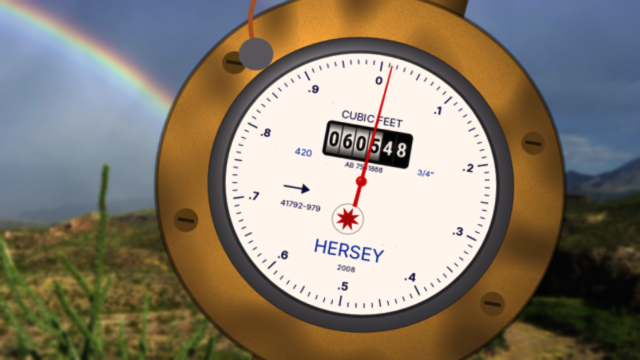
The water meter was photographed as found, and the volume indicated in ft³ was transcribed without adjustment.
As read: 60548.01 ft³
